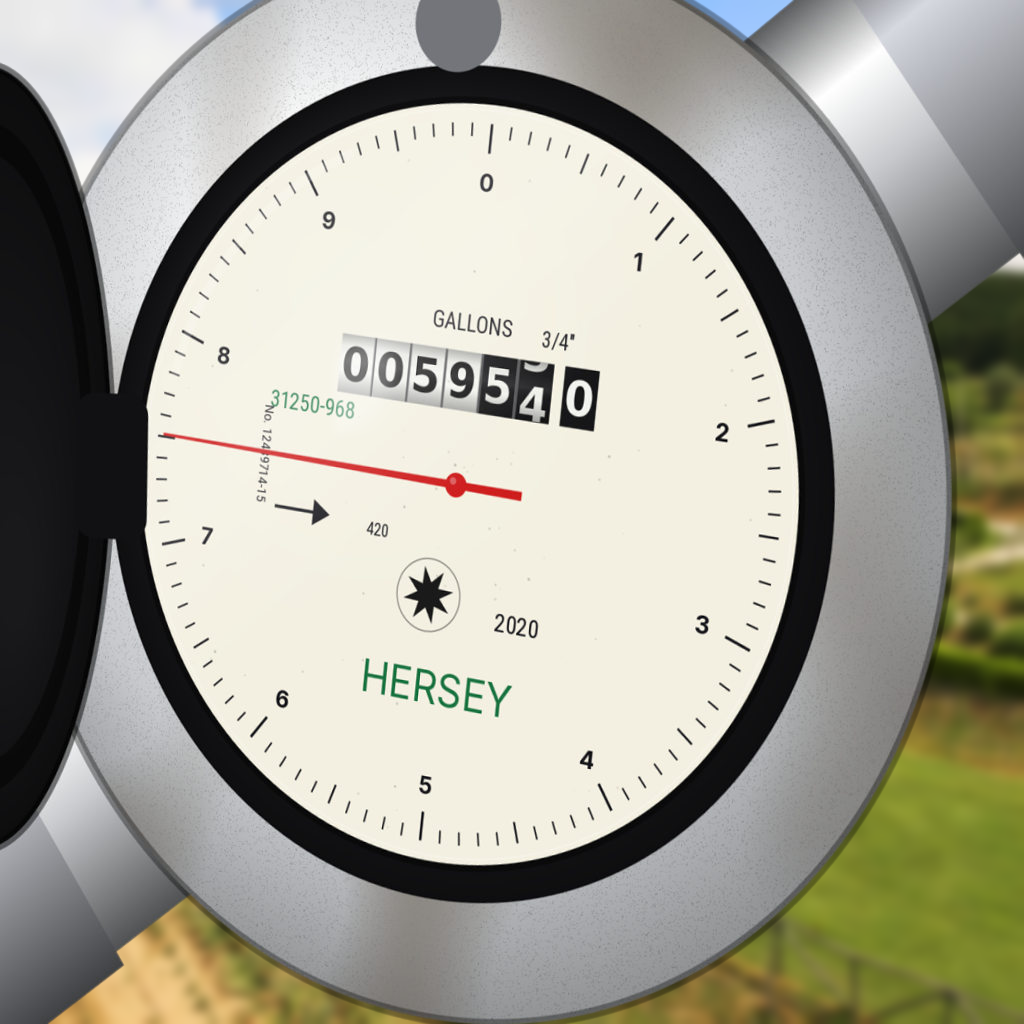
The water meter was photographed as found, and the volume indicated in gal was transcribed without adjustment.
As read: 59537.5 gal
